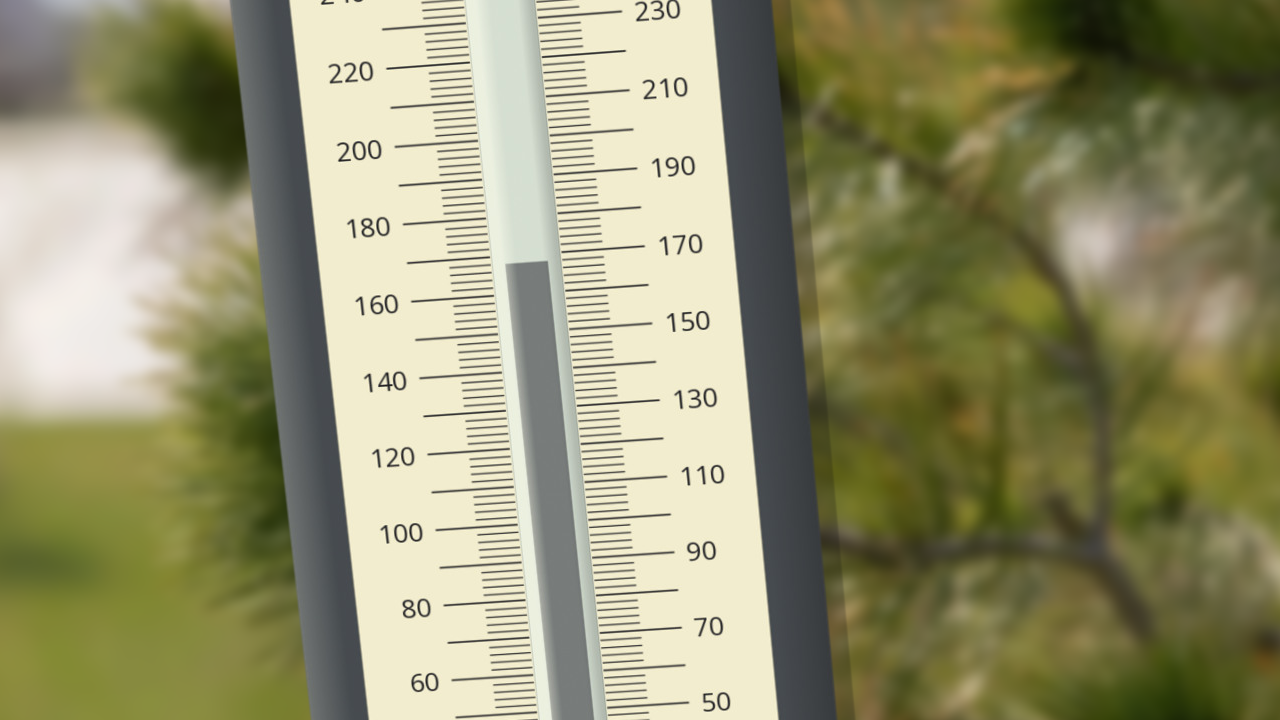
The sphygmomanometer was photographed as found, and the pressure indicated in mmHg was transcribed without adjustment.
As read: 168 mmHg
